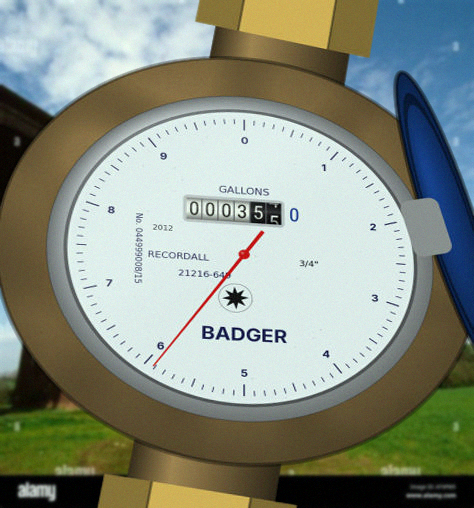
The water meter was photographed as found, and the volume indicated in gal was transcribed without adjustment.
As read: 3545.9 gal
